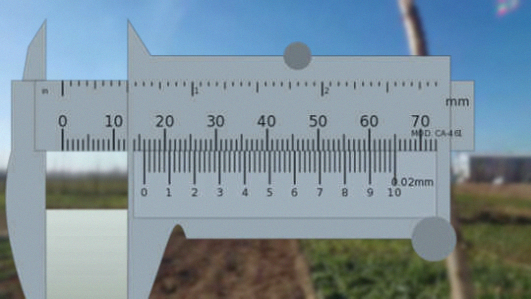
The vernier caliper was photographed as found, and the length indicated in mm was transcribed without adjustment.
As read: 16.0 mm
